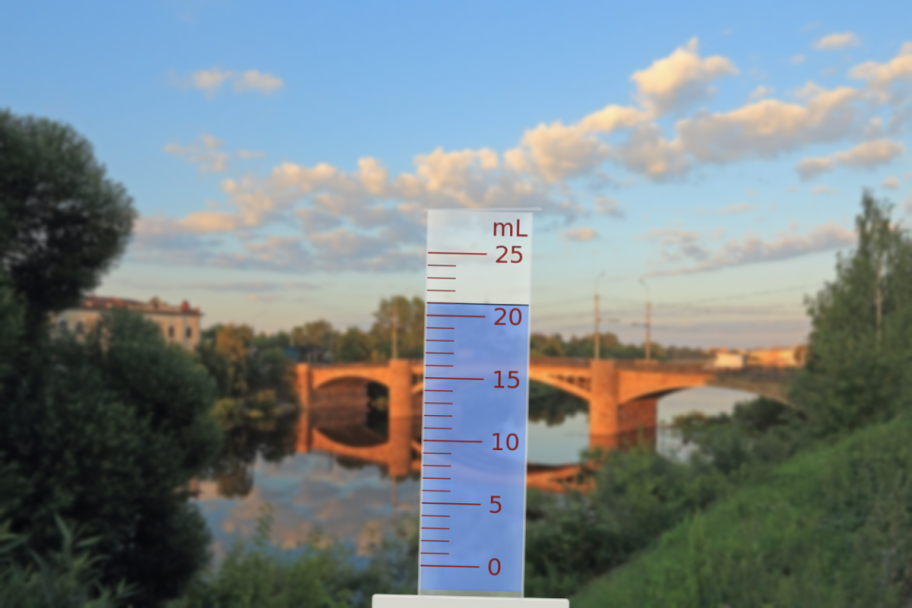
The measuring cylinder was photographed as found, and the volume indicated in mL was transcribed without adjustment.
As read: 21 mL
